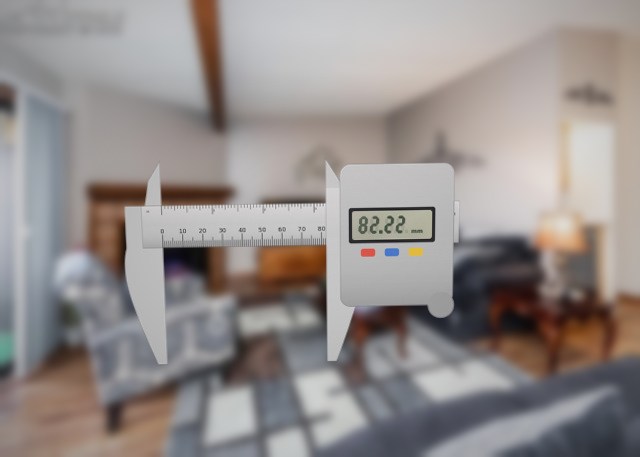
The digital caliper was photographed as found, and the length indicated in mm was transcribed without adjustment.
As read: 82.22 mm
